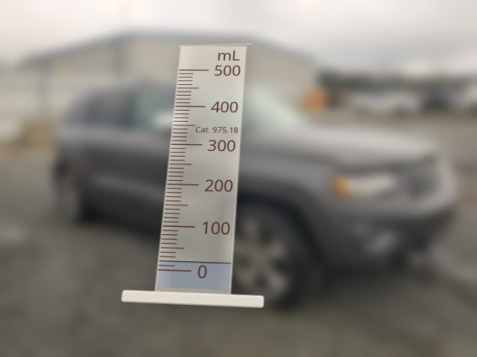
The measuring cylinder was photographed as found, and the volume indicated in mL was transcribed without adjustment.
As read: 20 mL
